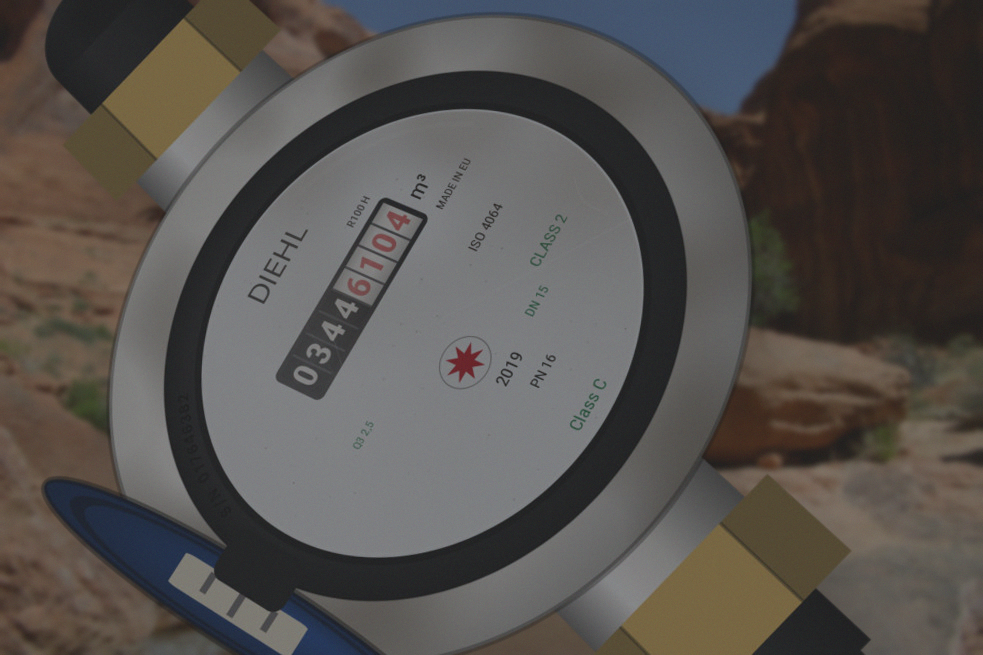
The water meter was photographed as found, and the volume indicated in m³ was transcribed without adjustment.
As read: 344.6104 m³
